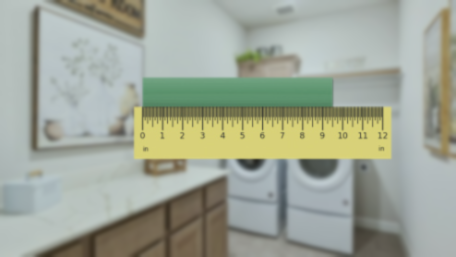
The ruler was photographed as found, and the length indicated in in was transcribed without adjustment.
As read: 9.5 in
